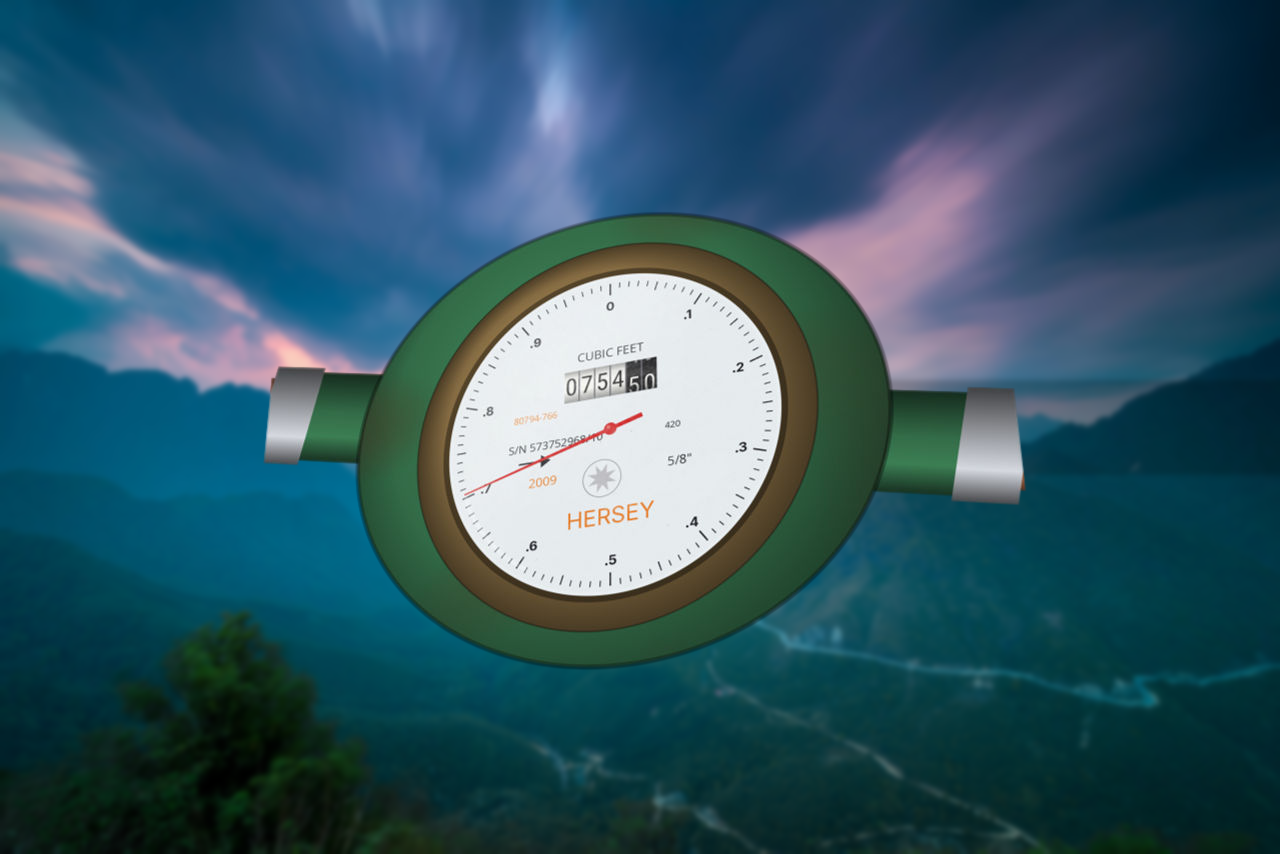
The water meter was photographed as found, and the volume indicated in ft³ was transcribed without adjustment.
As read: 75449.70 ft³
